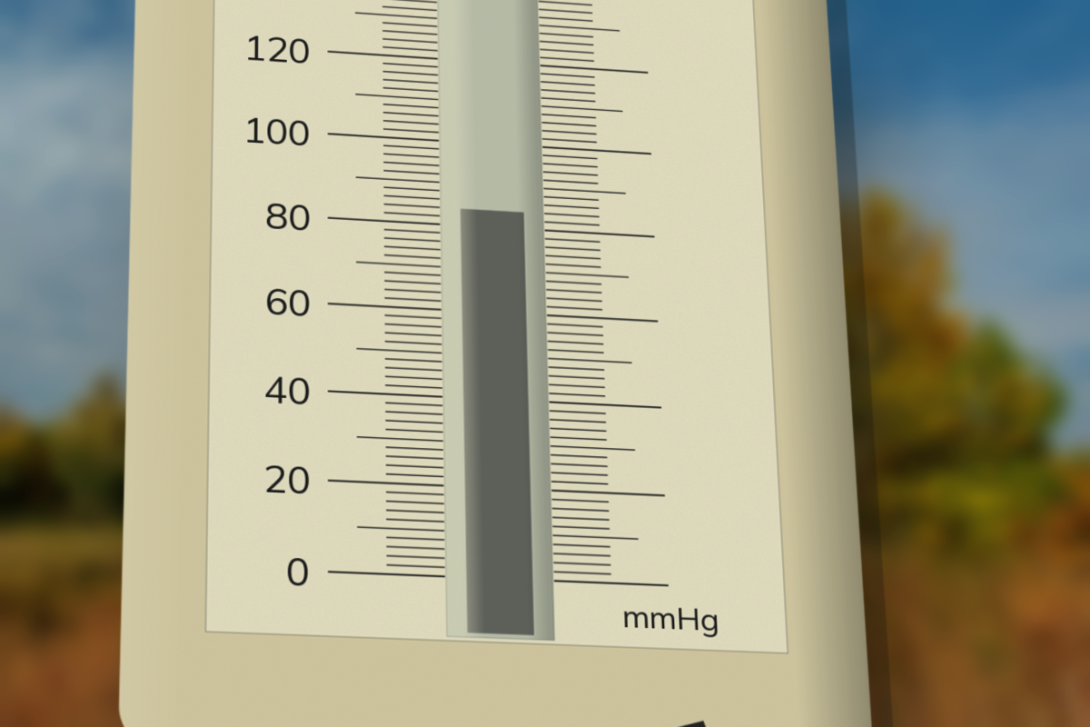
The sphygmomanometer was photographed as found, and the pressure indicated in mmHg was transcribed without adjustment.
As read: 84 mmHg
